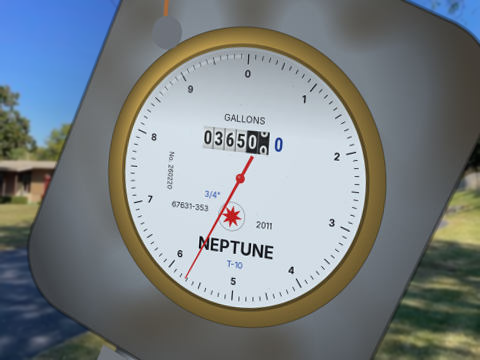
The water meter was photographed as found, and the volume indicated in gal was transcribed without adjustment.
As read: 365085.7 gal
